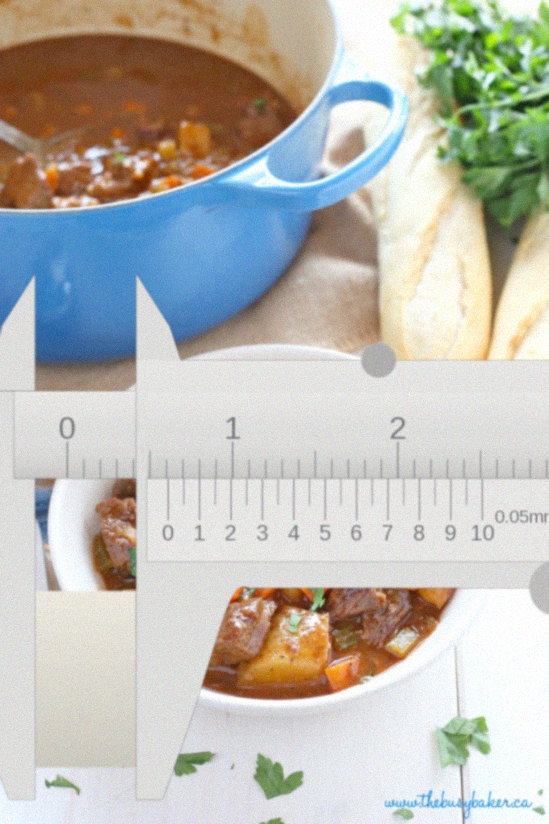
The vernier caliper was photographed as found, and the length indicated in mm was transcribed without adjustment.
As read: 6.1 mm
